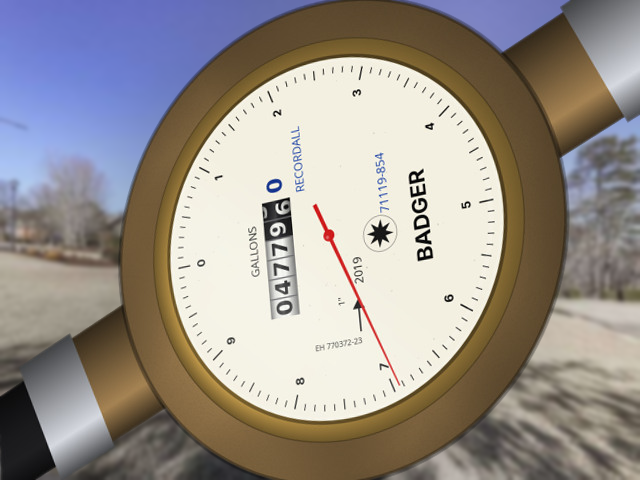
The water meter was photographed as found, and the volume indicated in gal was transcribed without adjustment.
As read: 477956.9 gal
